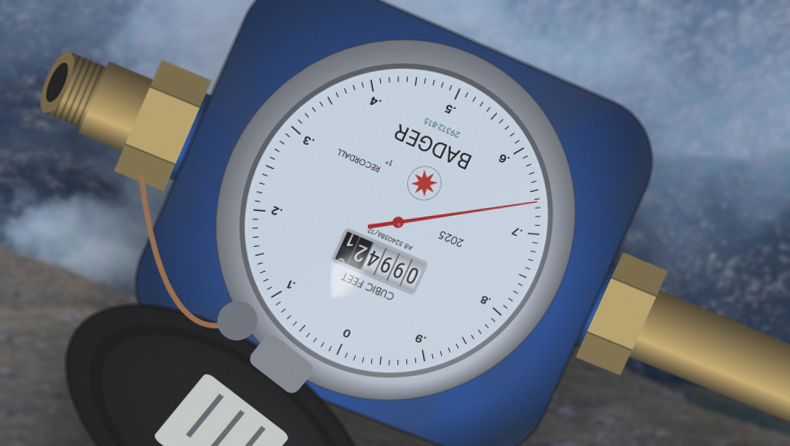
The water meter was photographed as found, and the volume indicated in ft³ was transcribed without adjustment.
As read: 99420.66 ft³
